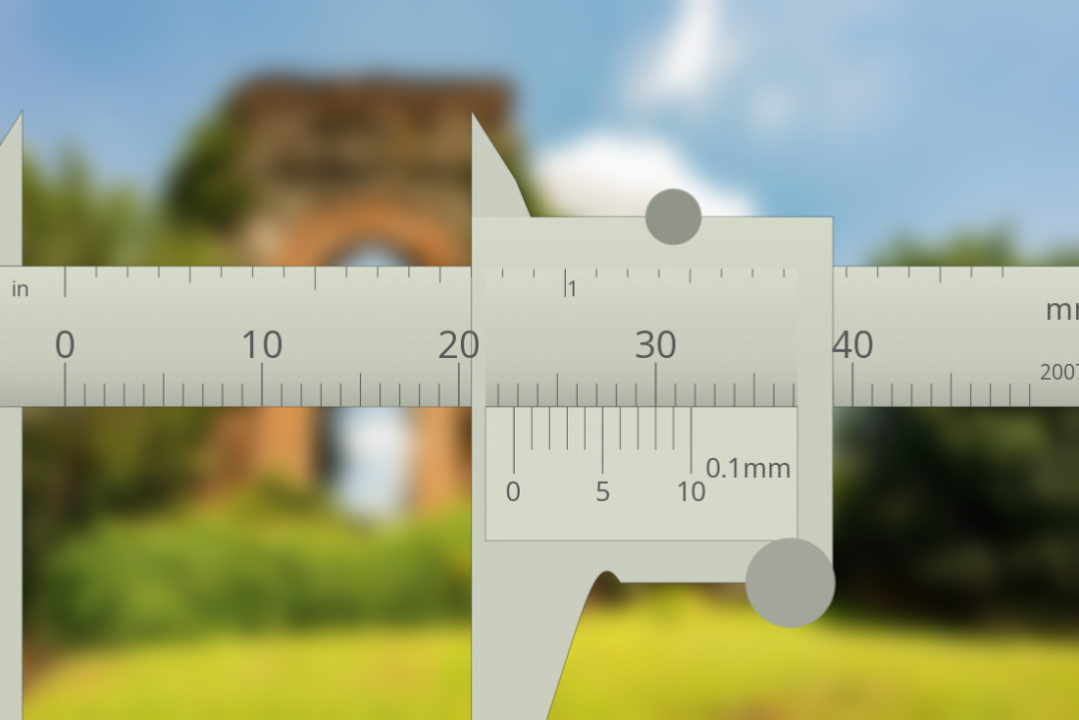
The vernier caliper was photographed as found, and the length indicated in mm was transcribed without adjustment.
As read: 22.8 mm
